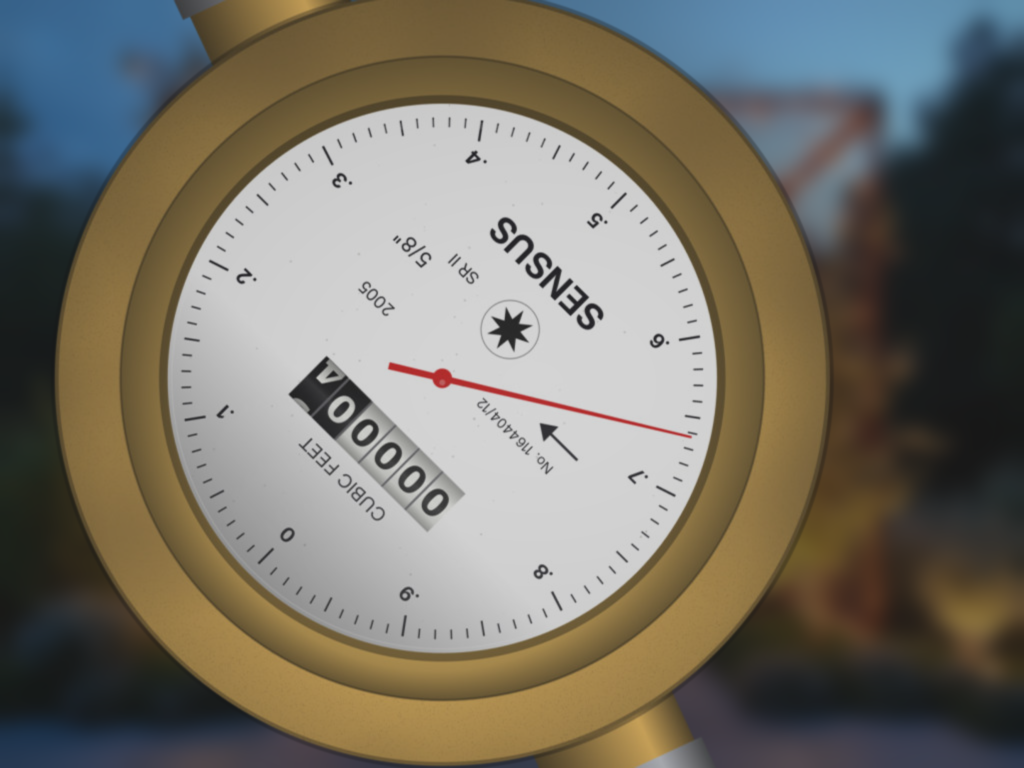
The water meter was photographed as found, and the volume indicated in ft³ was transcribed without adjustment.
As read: 3.66 ft³
